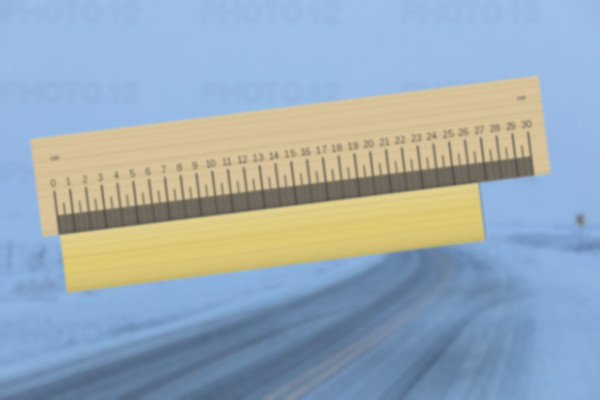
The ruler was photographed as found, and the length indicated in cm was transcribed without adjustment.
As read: 26.5 cm
